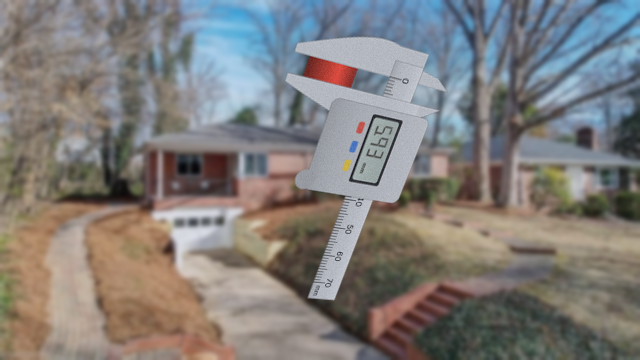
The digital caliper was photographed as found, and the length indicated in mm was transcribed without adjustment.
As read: 5.93 mm
